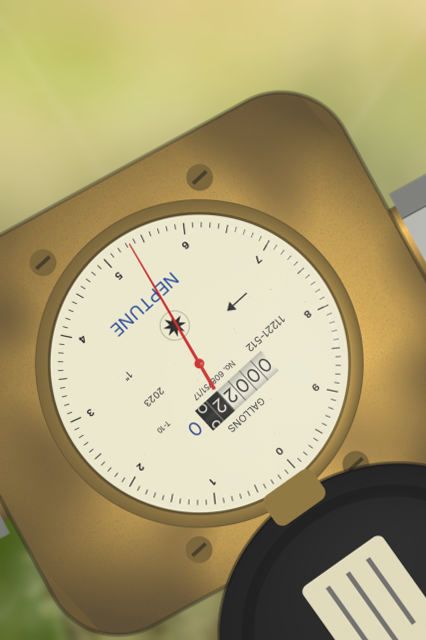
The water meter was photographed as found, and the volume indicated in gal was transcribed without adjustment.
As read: 2285.3 gal
